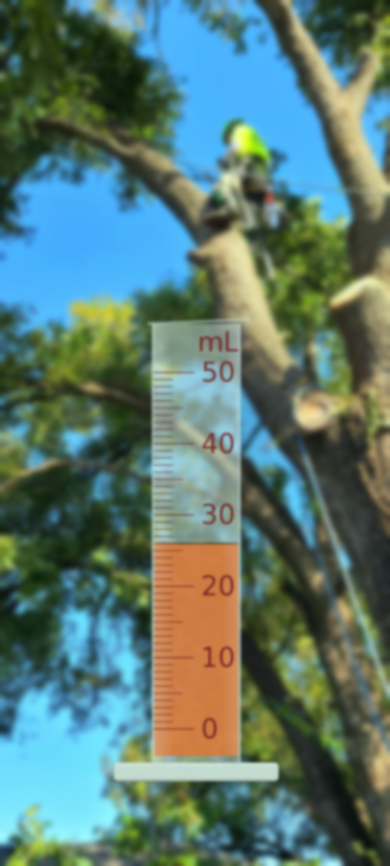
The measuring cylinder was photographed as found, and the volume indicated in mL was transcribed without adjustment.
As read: 26 mL
